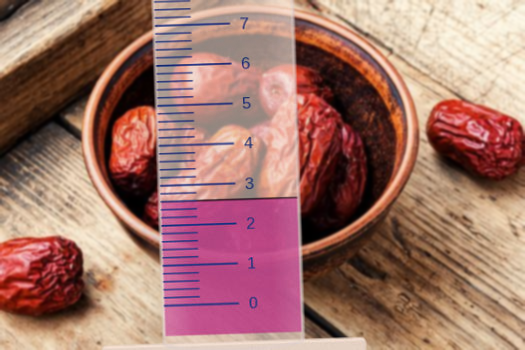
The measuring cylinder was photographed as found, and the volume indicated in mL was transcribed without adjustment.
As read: 2.6 mL
